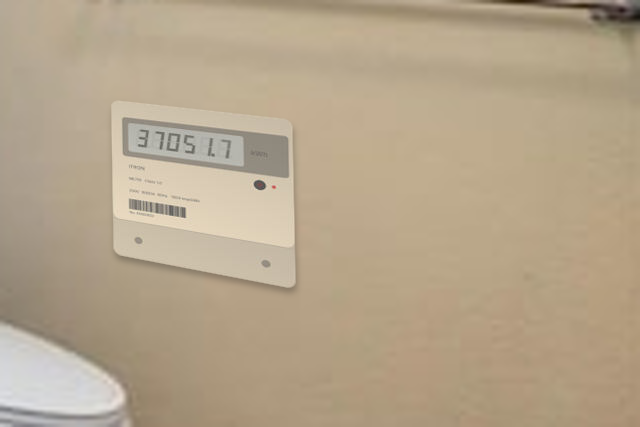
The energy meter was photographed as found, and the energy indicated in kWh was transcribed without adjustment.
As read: 37051.7 kWh
